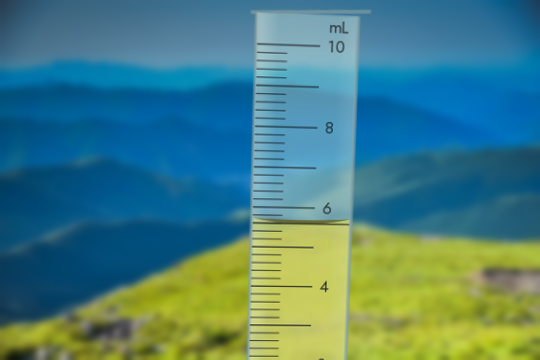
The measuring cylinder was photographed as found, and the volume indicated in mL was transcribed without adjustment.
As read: 5.6 mL
